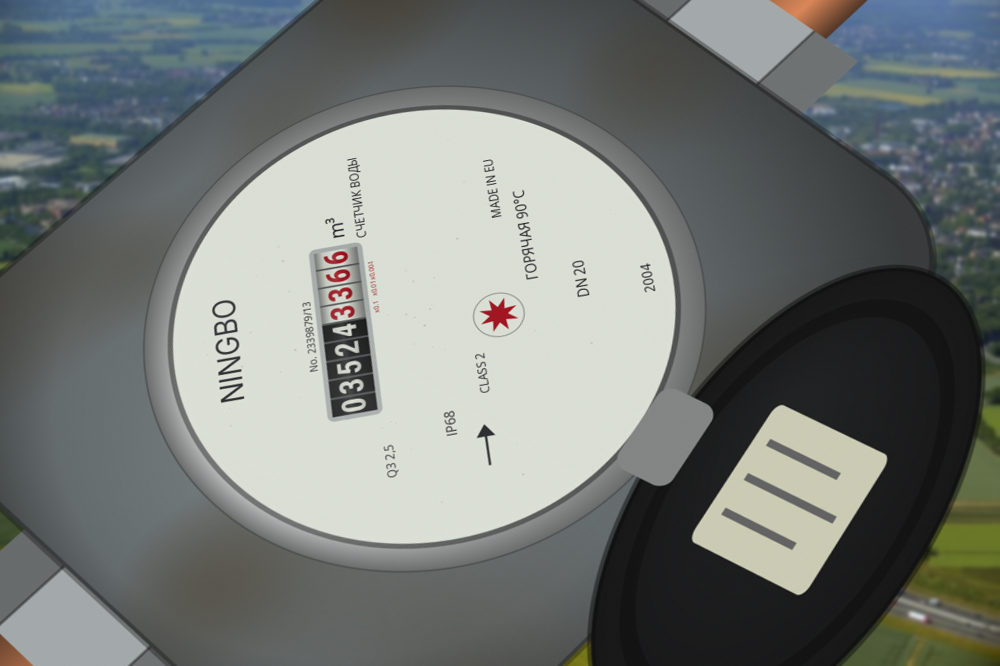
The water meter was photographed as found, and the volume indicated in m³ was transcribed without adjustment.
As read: 3524.3366 m³
